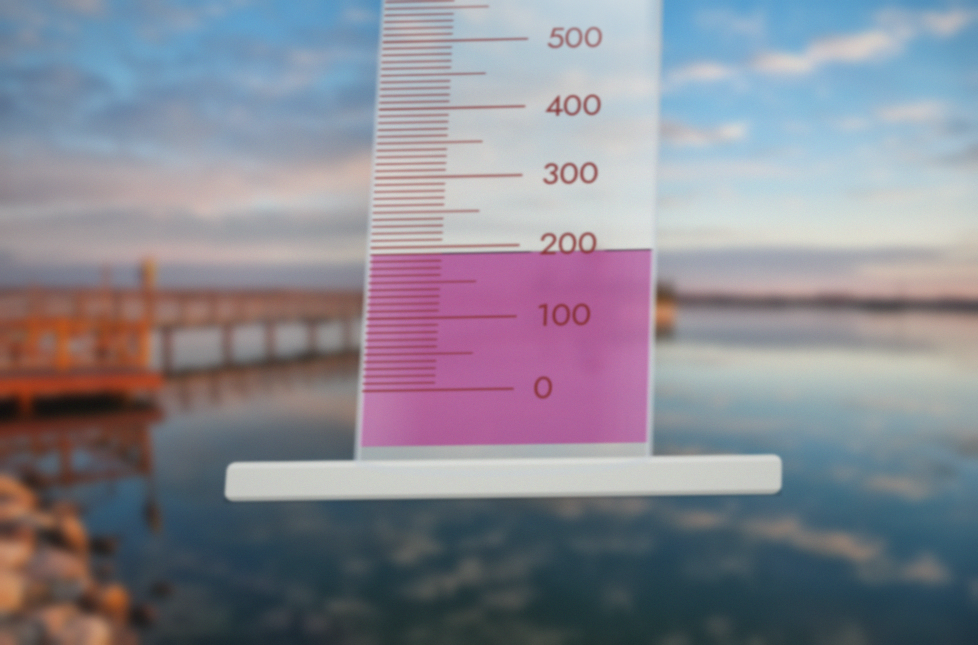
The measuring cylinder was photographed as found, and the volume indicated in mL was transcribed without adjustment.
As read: 190 mL
